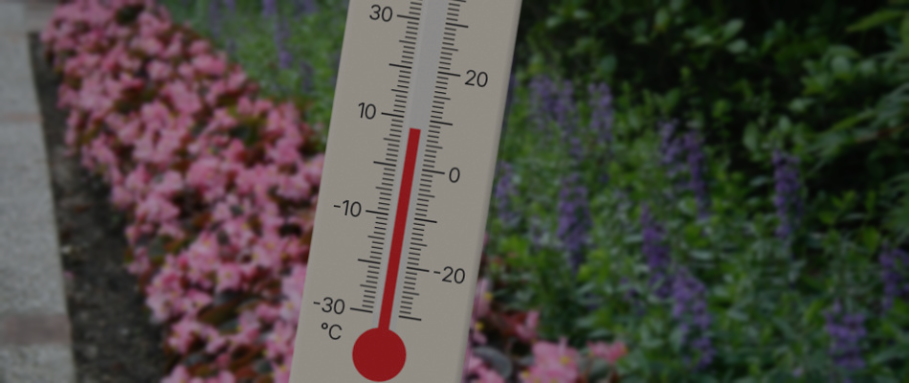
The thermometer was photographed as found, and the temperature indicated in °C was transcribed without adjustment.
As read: 8 °C
